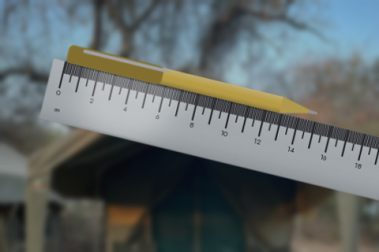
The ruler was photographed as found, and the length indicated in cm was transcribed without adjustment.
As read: 15 cm
